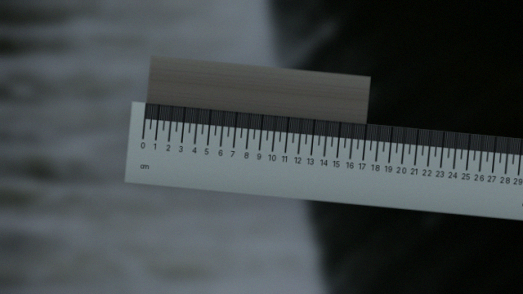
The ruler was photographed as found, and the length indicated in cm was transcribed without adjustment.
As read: 17 cm
